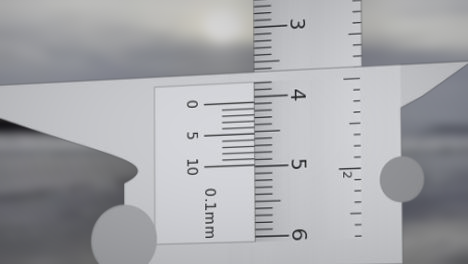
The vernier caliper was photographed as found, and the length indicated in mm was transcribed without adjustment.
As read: 40.8 mm
